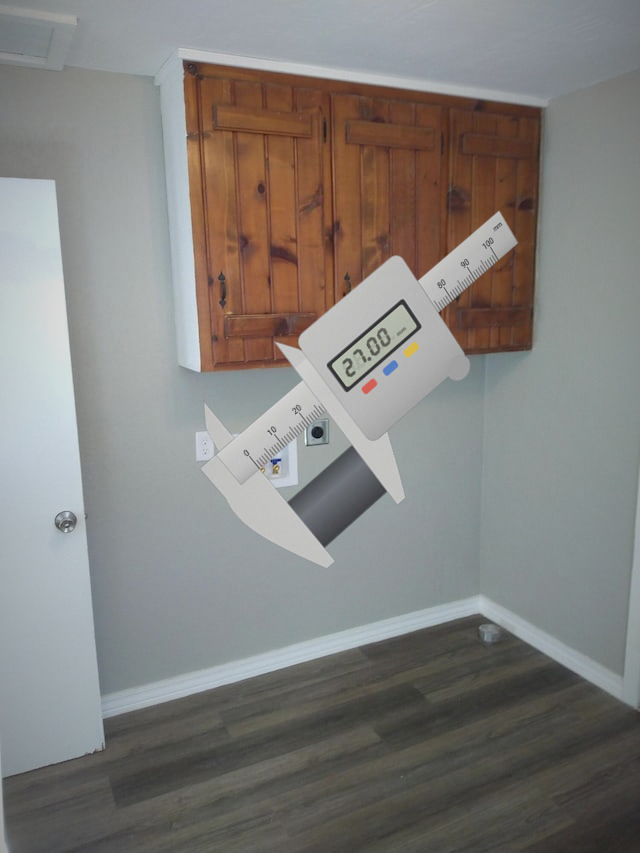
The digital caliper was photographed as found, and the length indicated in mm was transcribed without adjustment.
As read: 27.00 mm
